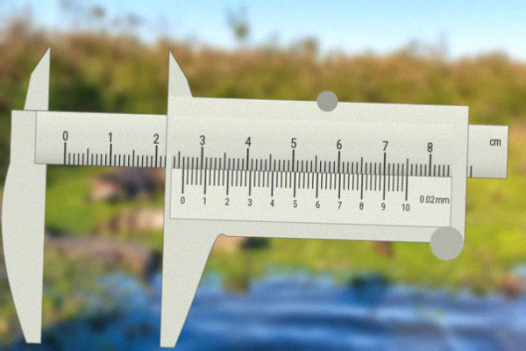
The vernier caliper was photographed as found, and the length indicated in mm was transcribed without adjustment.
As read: 26.0 mm
